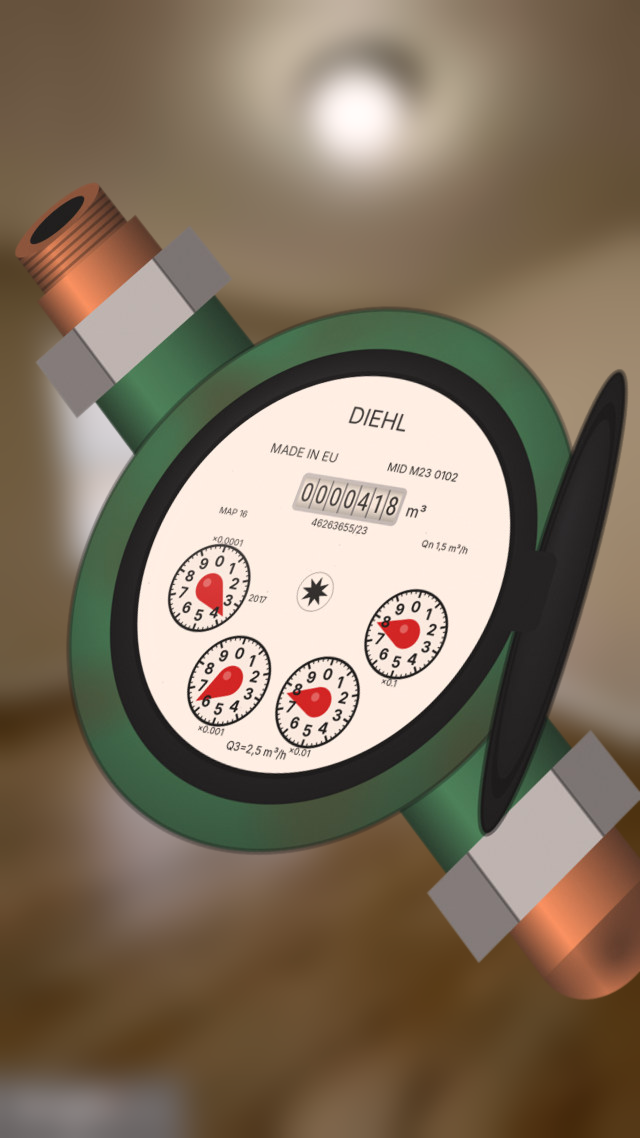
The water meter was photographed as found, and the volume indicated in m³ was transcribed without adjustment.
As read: 418.7763 m³
